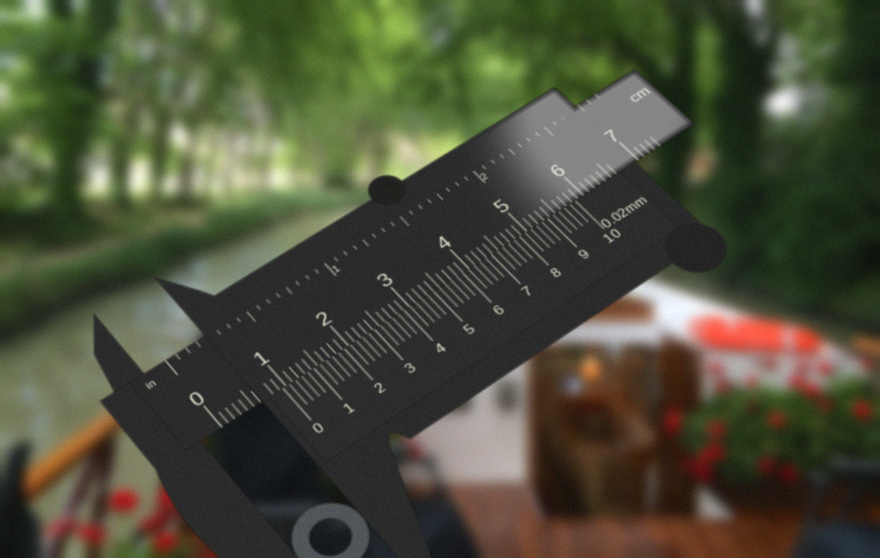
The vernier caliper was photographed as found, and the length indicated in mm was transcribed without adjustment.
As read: 9.5 mm
